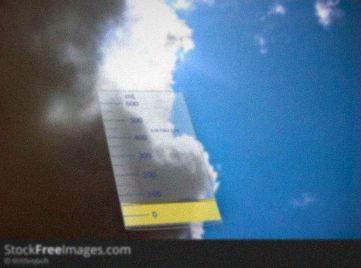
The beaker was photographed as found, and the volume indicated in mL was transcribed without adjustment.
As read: 50 mL
